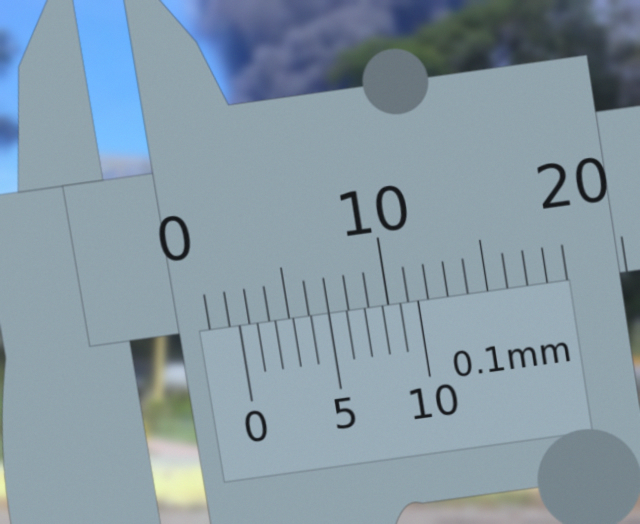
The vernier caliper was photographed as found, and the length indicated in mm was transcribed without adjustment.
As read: 2.5 mm
